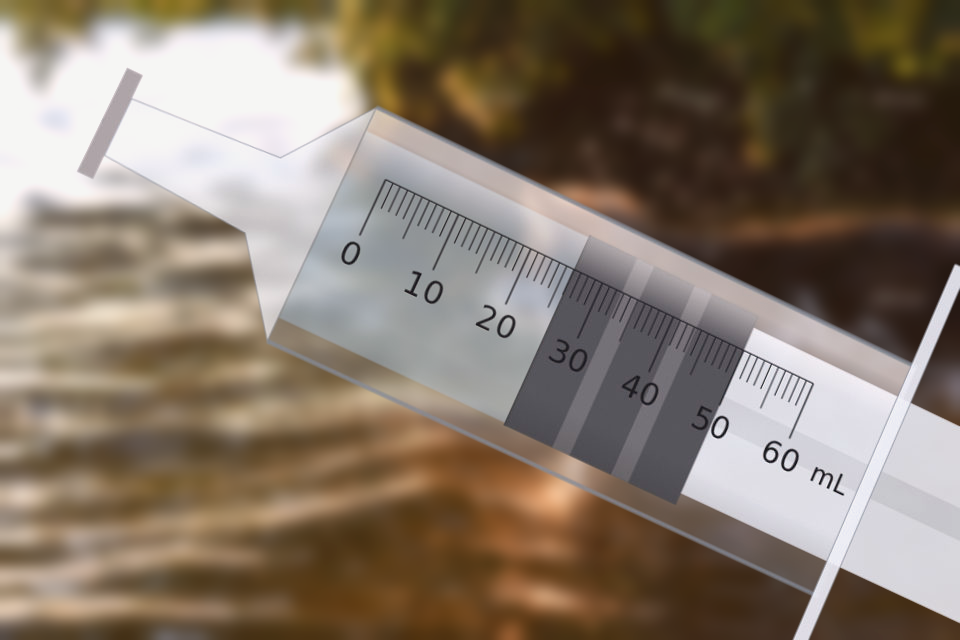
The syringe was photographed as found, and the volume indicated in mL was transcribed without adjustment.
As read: 26 mL
